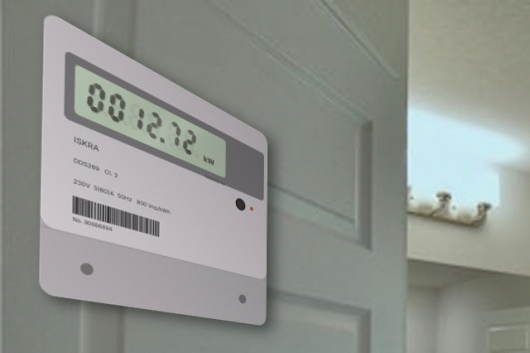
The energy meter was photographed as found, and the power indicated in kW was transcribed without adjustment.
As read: 12.72 kW
